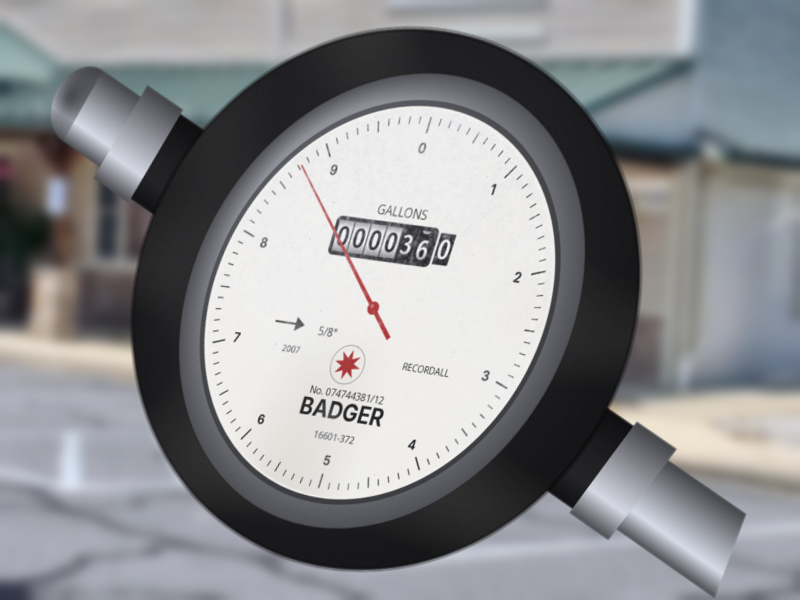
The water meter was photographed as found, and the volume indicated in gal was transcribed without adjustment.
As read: 358.7 gal
